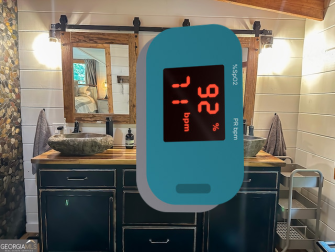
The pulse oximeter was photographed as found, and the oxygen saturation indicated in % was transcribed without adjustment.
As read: 92 %
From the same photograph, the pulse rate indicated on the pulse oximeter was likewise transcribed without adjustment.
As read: 71 bpm
